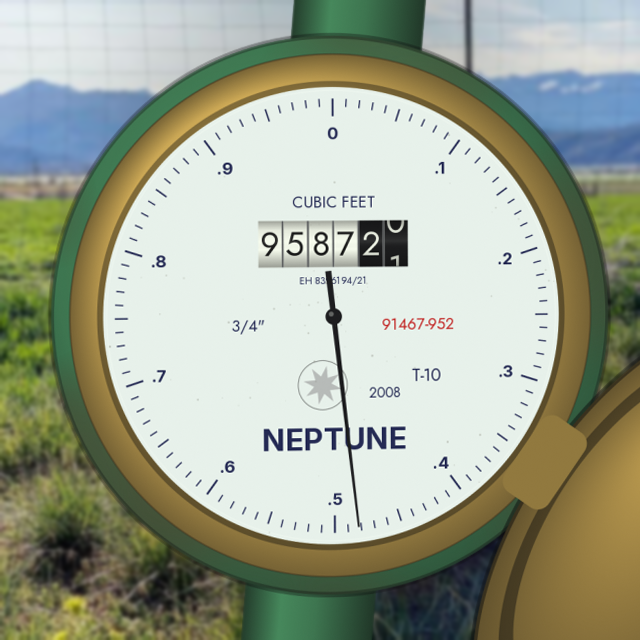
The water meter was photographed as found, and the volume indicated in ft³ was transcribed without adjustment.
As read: 958720.48 ft³
